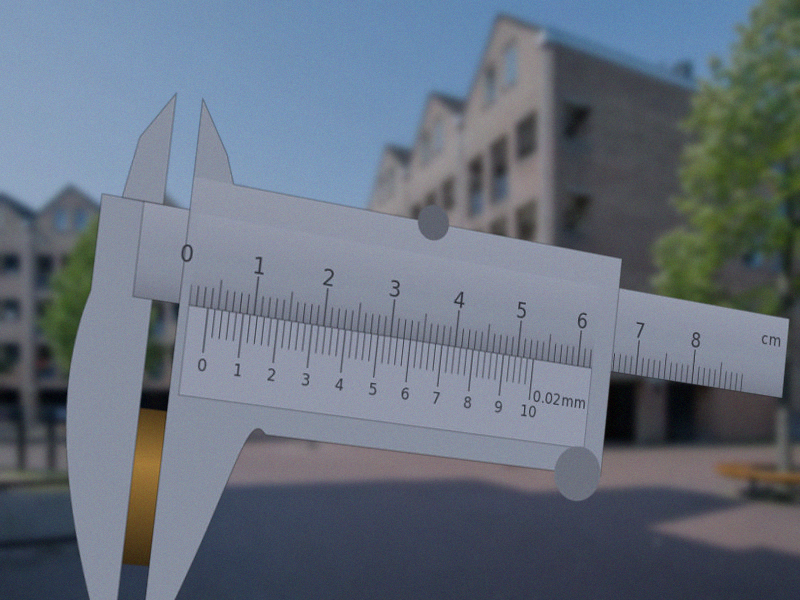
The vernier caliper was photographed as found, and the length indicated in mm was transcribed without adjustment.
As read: 3.6 mm
